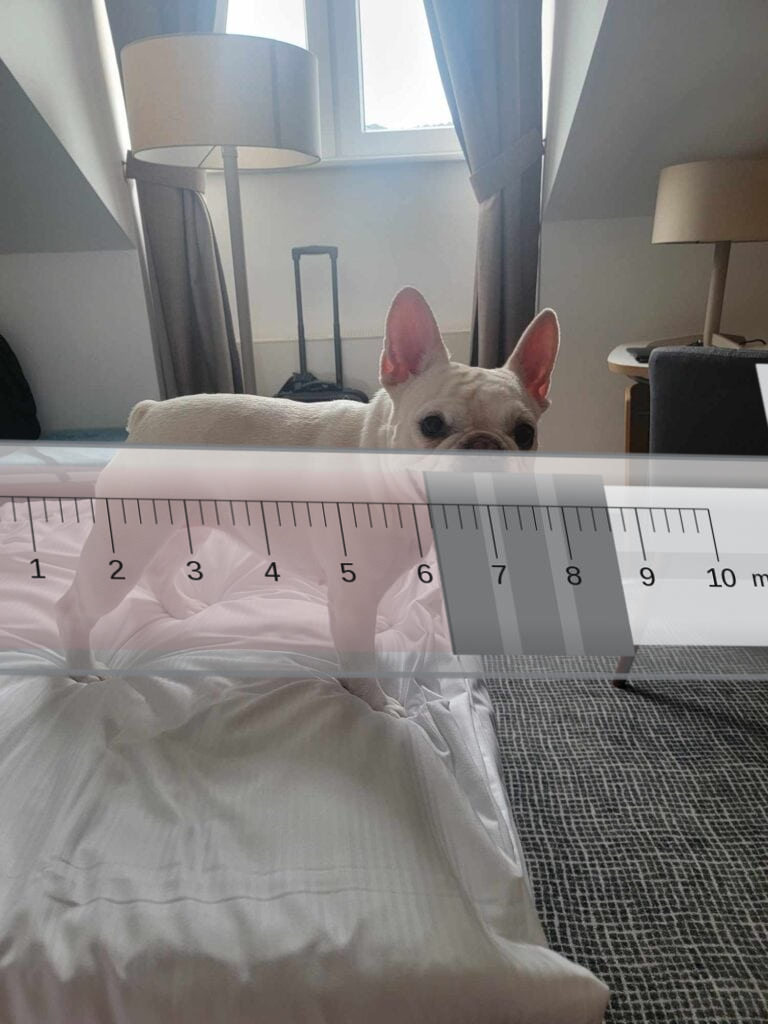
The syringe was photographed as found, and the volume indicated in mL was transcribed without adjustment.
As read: 6.2 mL
